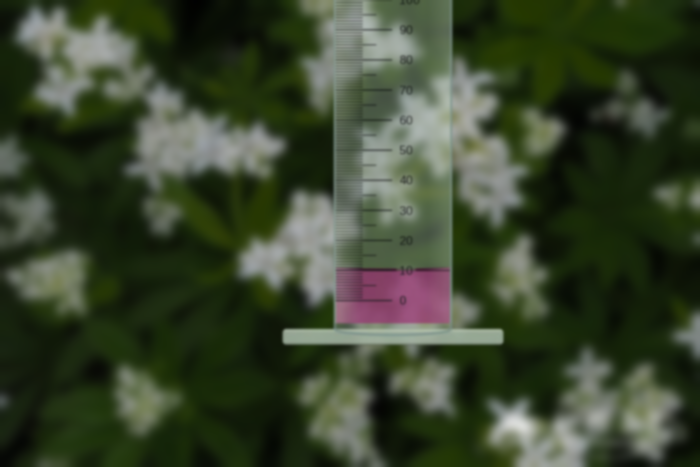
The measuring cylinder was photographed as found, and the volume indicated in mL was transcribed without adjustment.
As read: 10 mL
